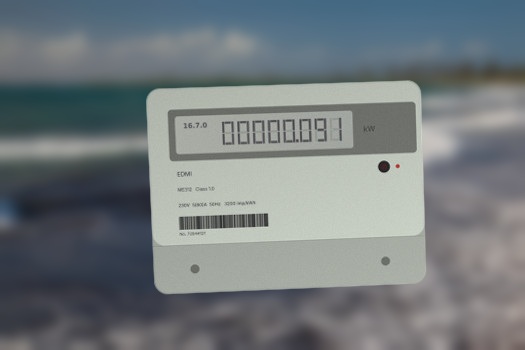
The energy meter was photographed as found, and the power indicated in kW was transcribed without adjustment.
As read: 0.091 kW
